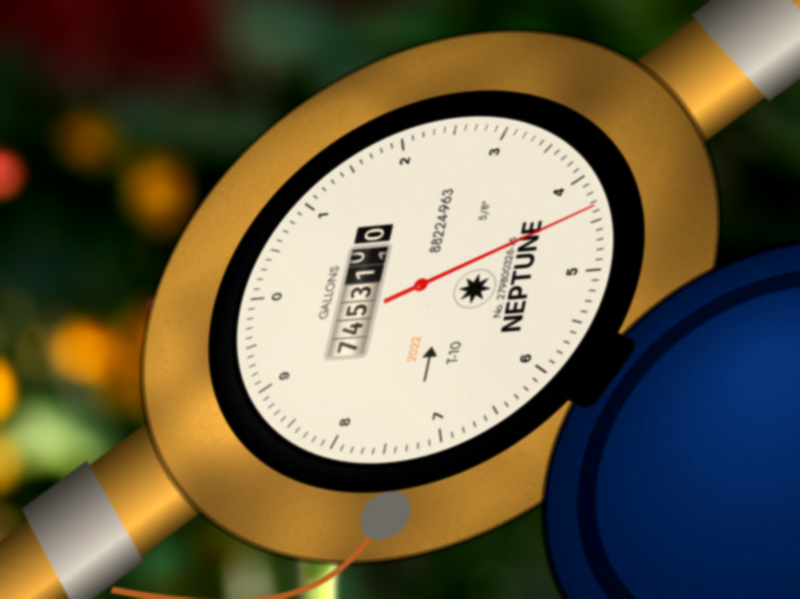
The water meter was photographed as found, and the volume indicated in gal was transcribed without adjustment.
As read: 7453104.3 gal
